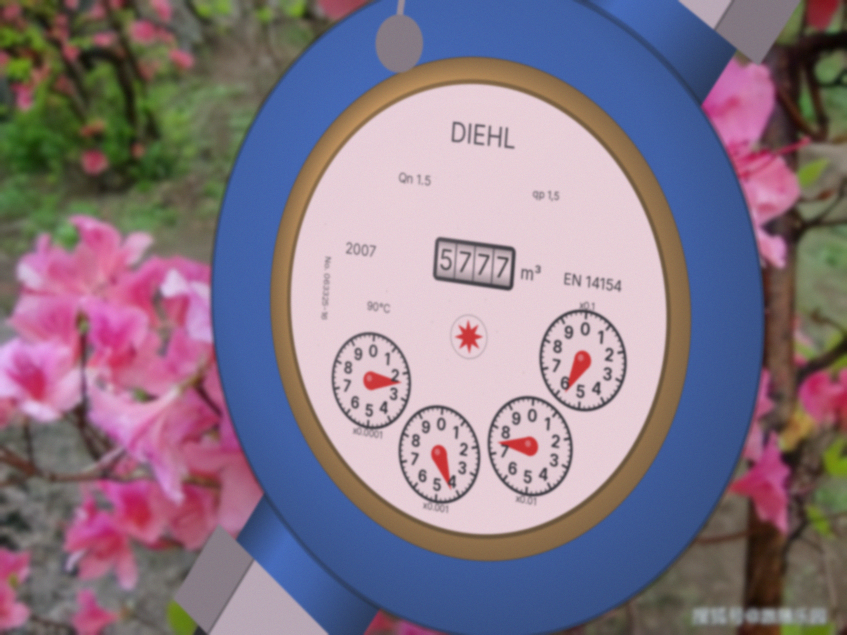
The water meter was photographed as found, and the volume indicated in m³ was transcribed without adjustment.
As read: 5777.5742 m³
